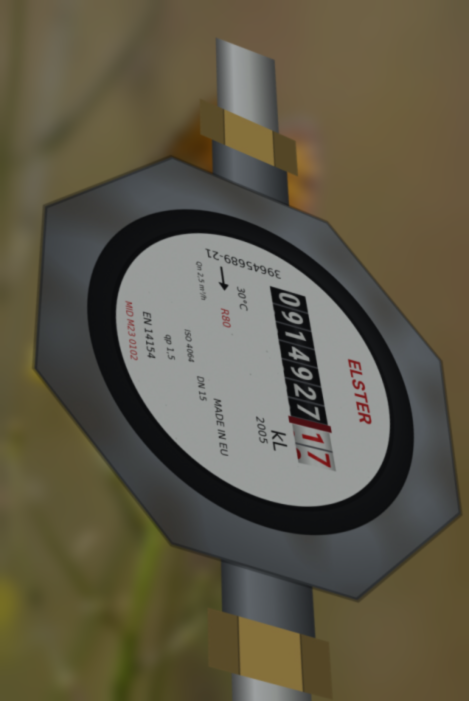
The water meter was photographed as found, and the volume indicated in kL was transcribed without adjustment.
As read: 914927.17 kL
